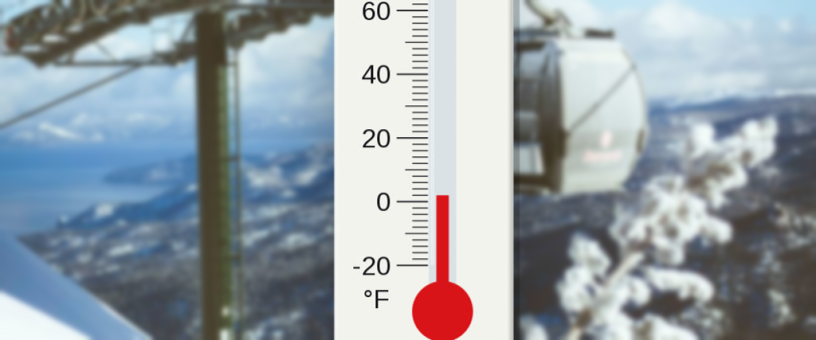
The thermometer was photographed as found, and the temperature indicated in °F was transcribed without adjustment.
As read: 2 °F
